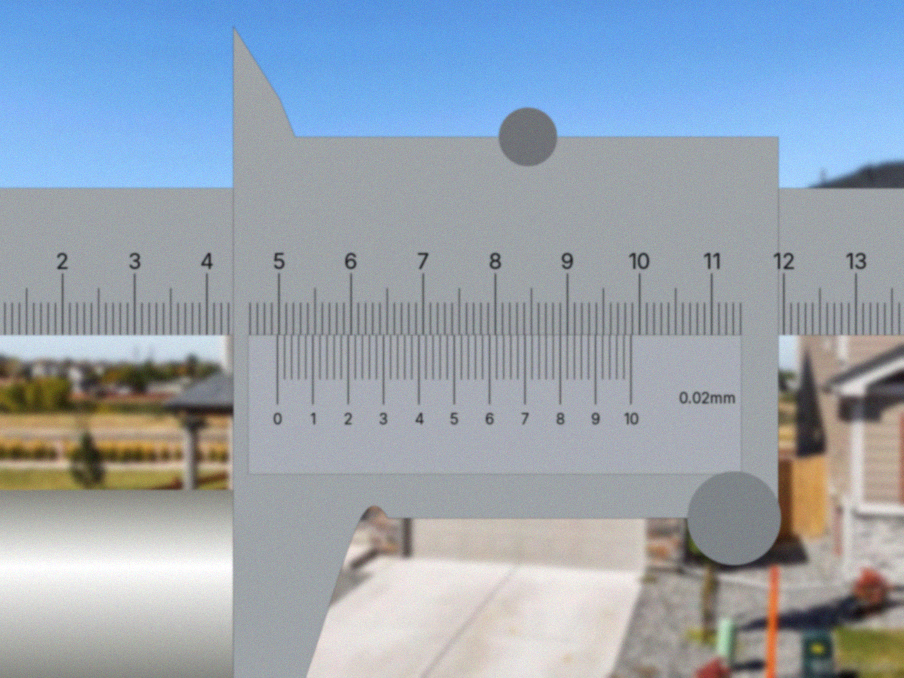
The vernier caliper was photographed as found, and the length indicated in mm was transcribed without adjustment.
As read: 49.8 mm
